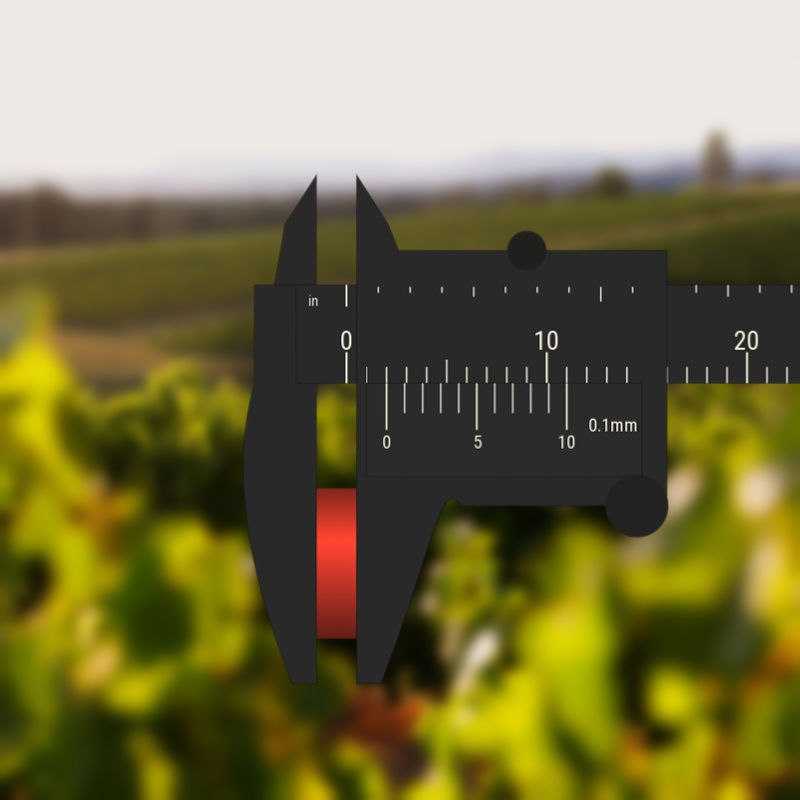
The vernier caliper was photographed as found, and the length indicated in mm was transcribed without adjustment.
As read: 2.0 mm
